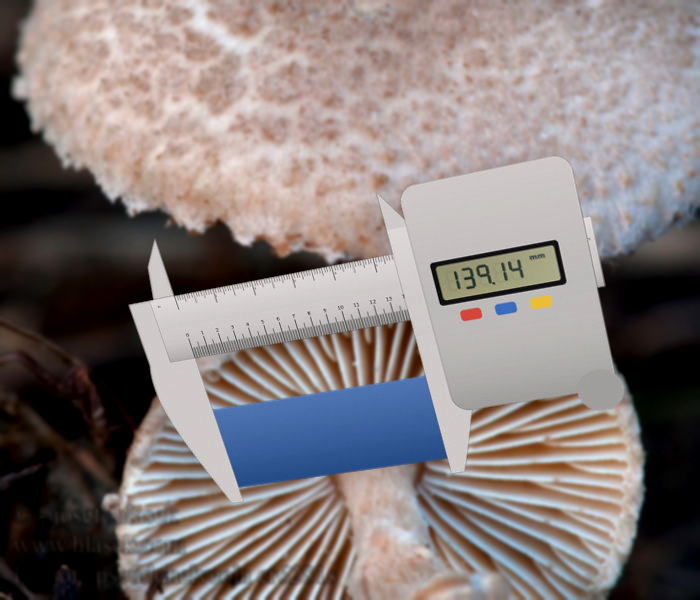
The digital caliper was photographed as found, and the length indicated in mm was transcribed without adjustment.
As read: 139.14 mm
